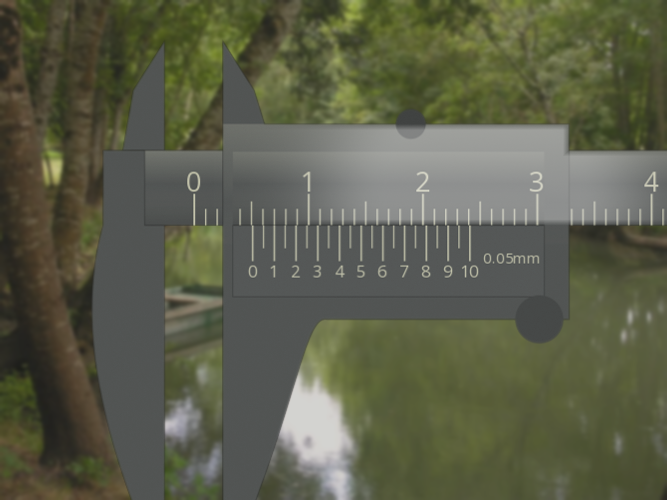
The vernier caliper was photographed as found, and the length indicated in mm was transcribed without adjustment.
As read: 5.1 mm
